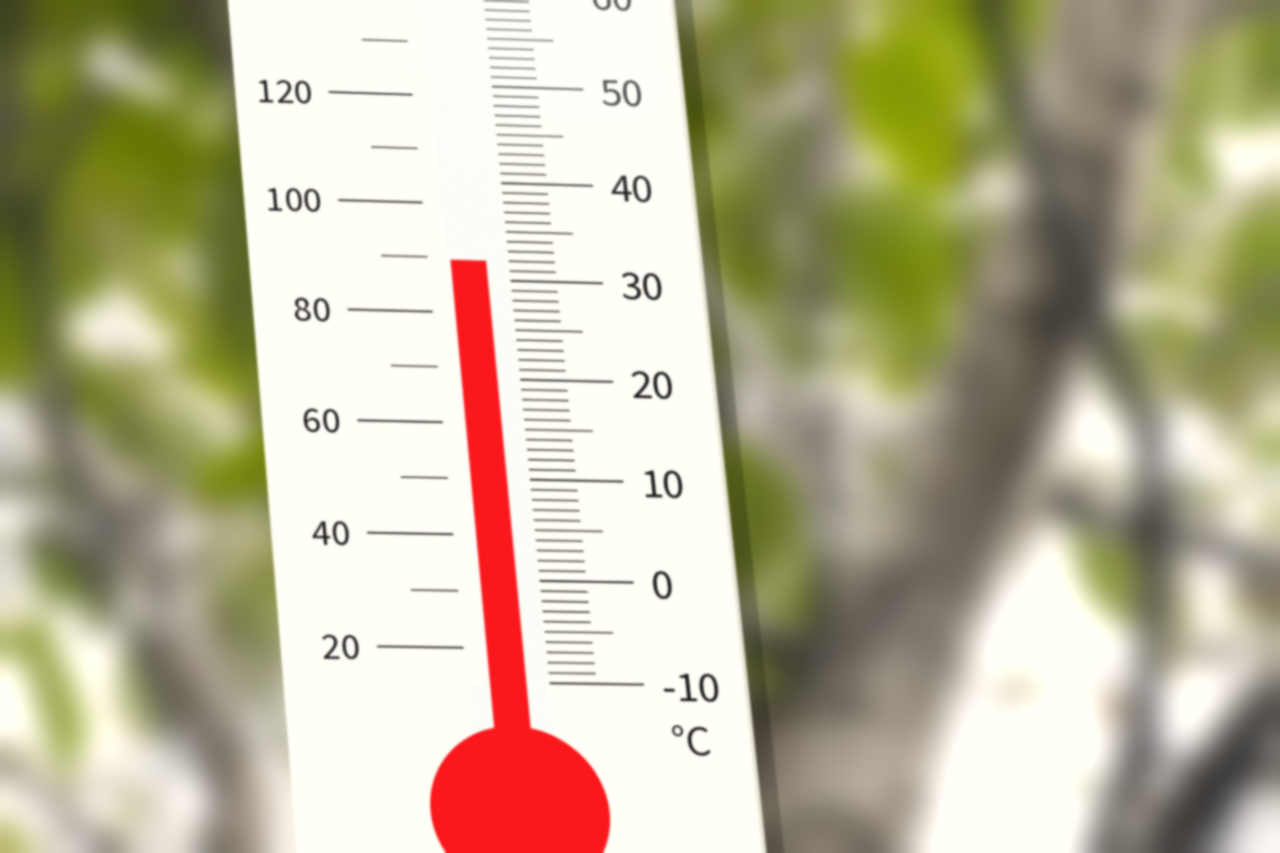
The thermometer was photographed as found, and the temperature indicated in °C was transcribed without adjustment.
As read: 32 °C
